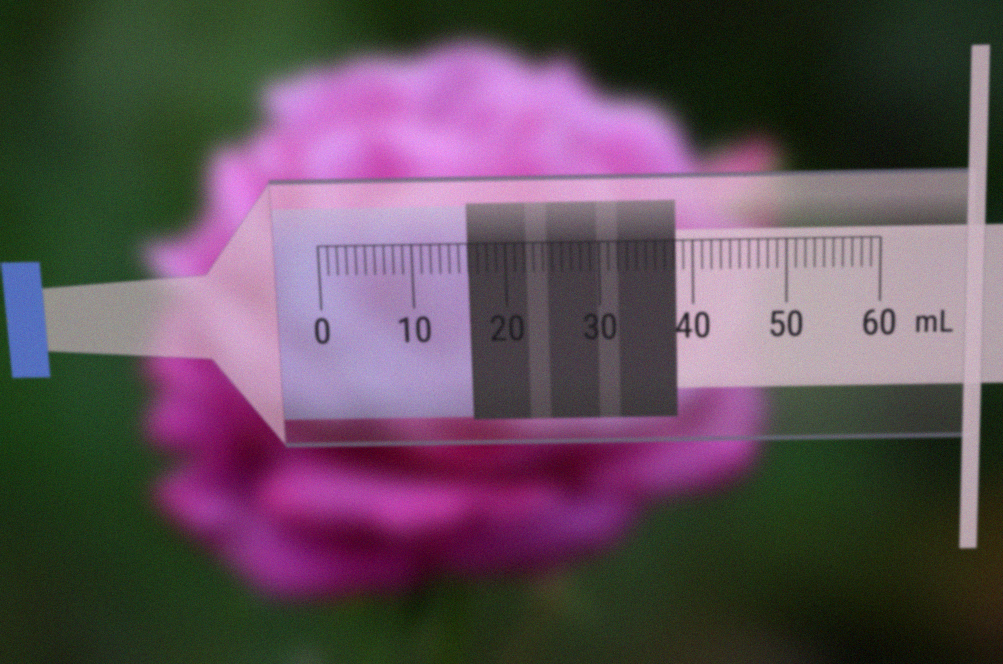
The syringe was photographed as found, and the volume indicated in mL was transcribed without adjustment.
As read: 16 mL
